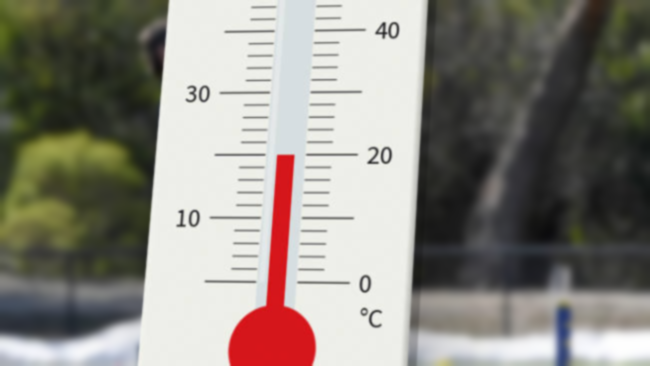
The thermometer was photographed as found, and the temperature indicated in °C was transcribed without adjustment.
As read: 20 °C
